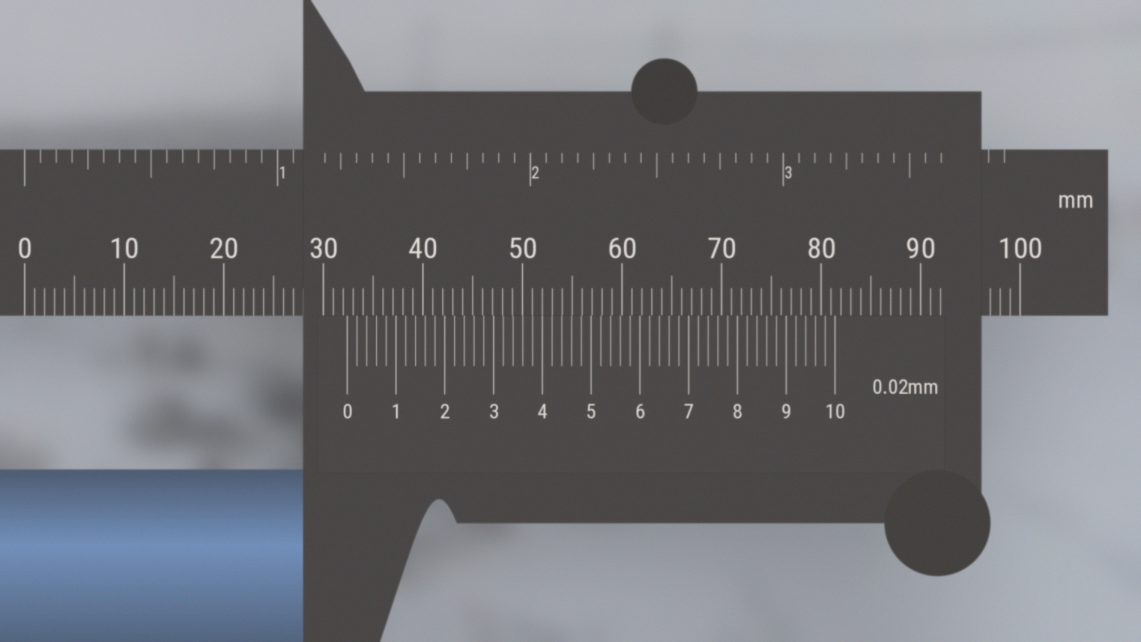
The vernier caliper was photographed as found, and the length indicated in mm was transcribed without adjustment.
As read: 32.4 mm
